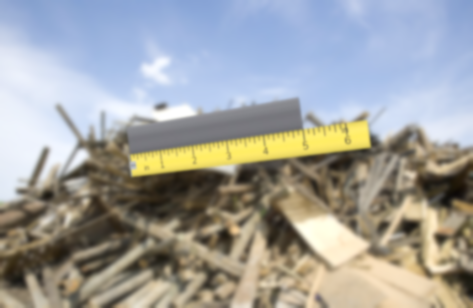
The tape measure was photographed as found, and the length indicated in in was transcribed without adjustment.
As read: 5 in
